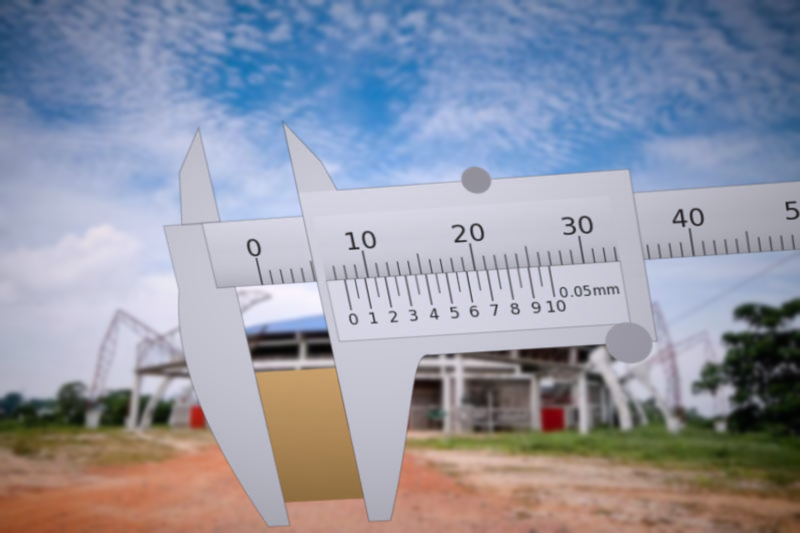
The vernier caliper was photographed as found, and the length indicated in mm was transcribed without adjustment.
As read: 7.8 mm
